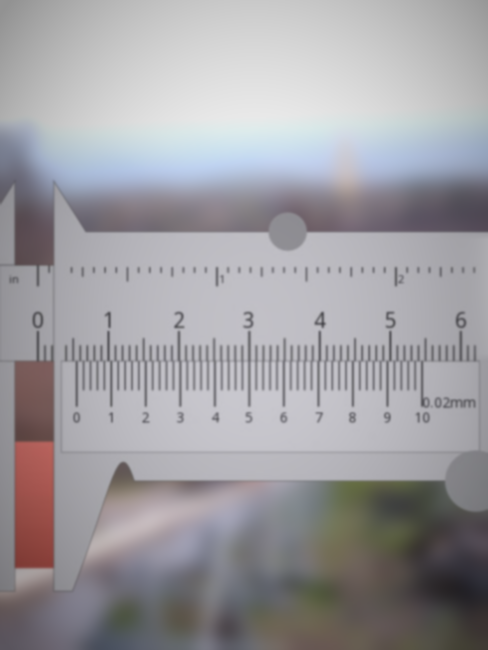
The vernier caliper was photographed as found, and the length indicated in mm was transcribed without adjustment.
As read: 5.5 mm
